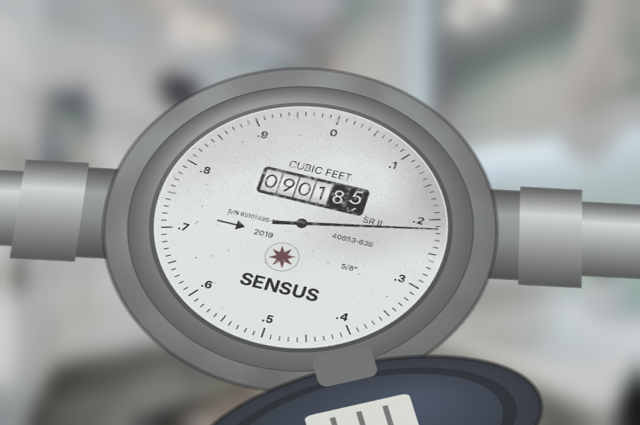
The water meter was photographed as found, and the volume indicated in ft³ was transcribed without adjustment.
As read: 90185.21 ft³
